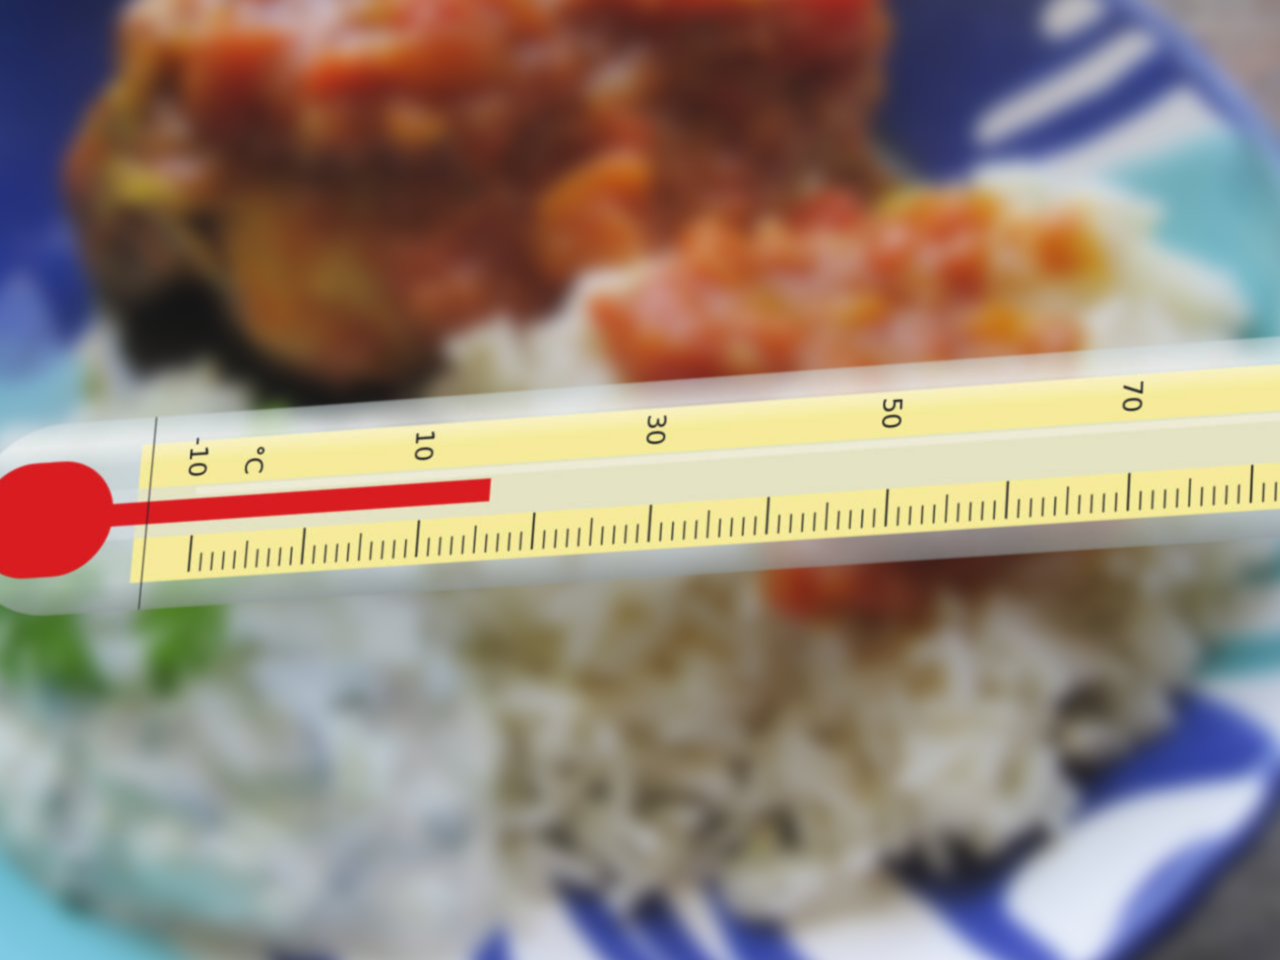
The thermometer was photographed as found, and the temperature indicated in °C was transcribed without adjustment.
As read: 16 °C
